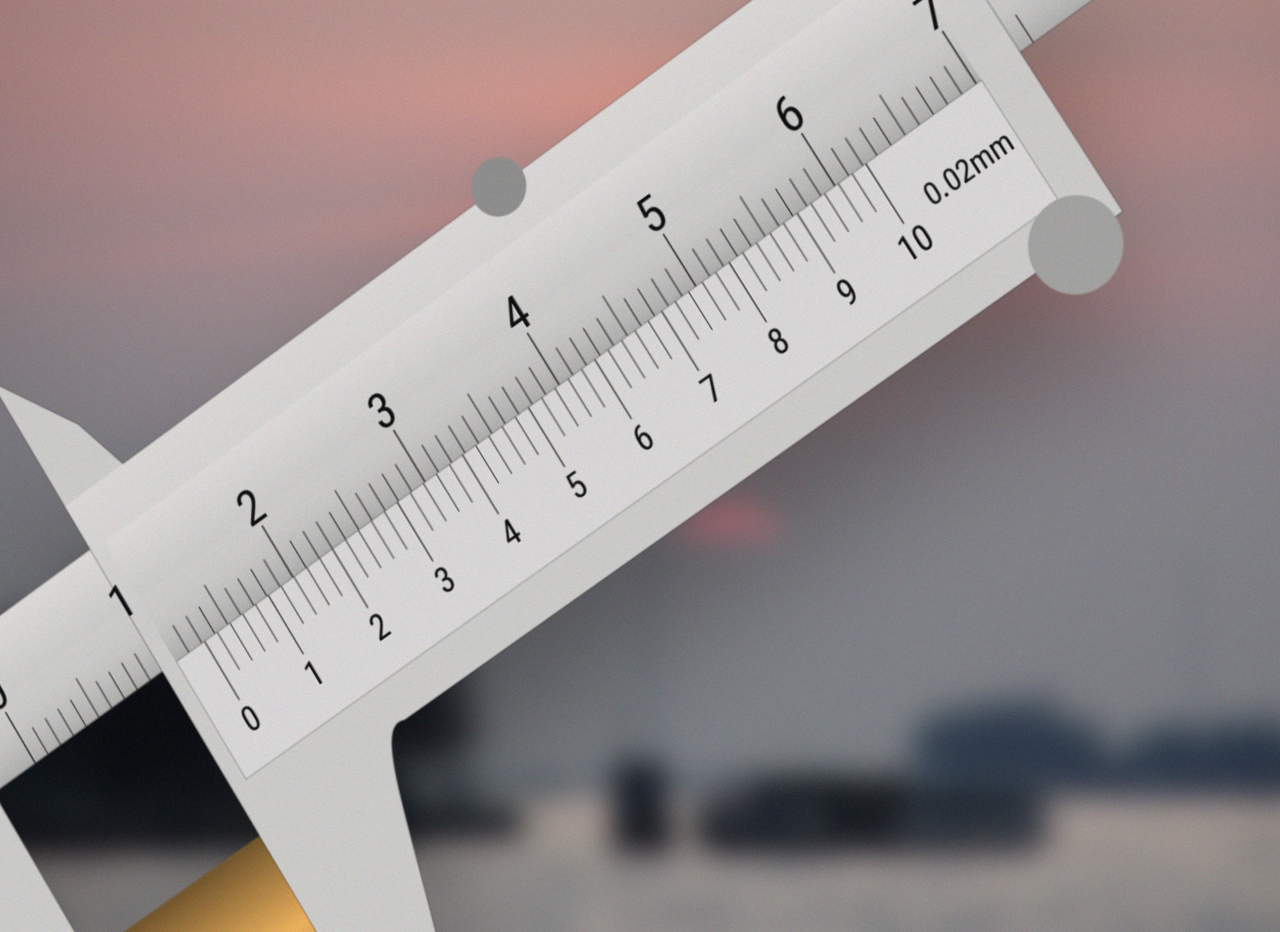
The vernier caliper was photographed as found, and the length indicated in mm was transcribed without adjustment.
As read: 13.2 mm
